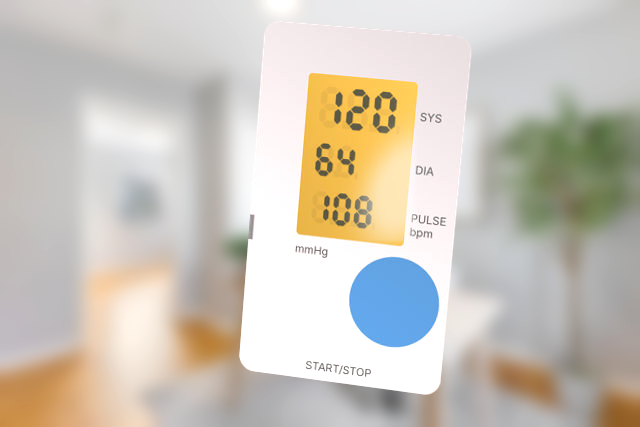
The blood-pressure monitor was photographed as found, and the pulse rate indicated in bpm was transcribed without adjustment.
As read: 108 bpm
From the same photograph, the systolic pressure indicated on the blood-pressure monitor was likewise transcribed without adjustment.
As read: 120 mmHg
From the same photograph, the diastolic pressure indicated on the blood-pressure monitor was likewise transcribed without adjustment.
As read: 64 mmHg
